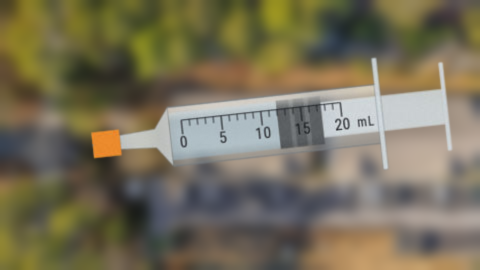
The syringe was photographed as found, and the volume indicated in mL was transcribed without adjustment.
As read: 12 mL
